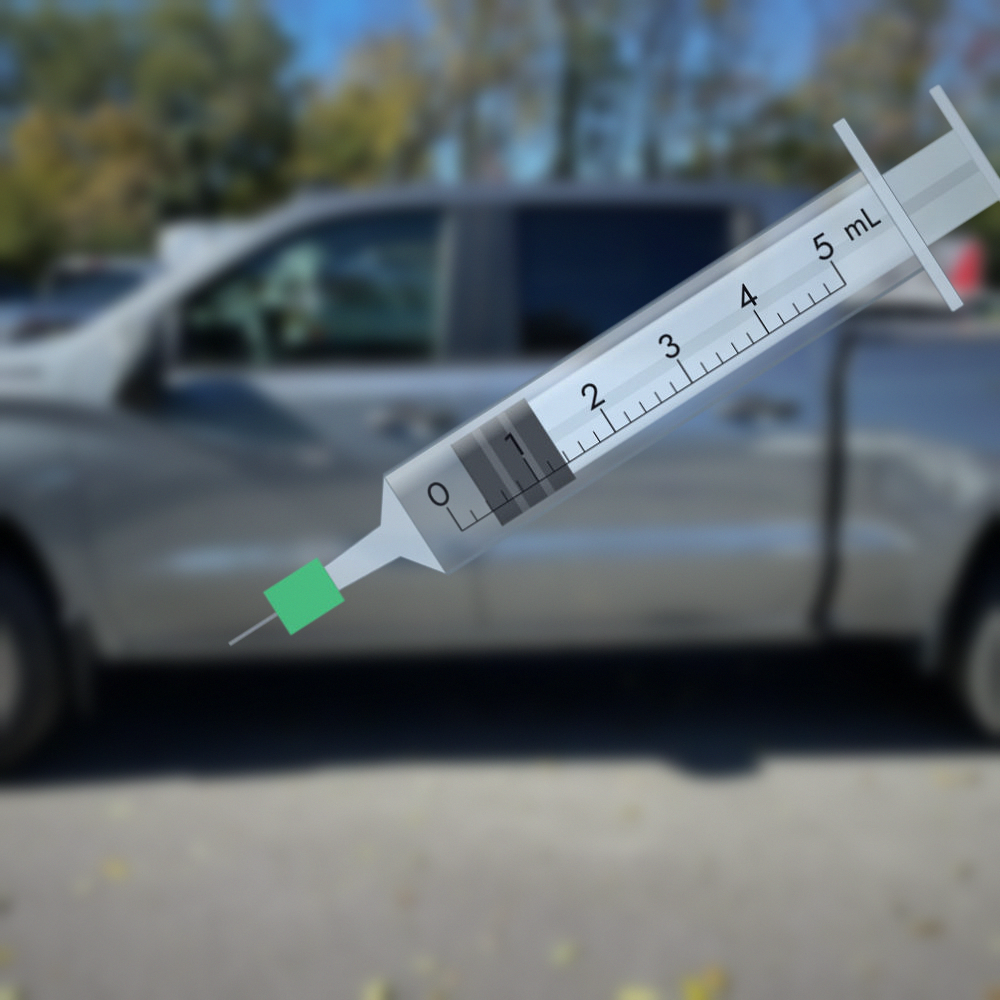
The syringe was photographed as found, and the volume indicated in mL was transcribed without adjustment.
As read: 0.4 mL
